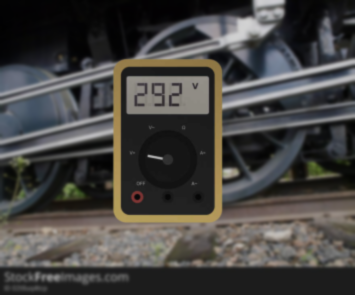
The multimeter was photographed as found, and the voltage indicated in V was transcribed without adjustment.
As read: 292 V
